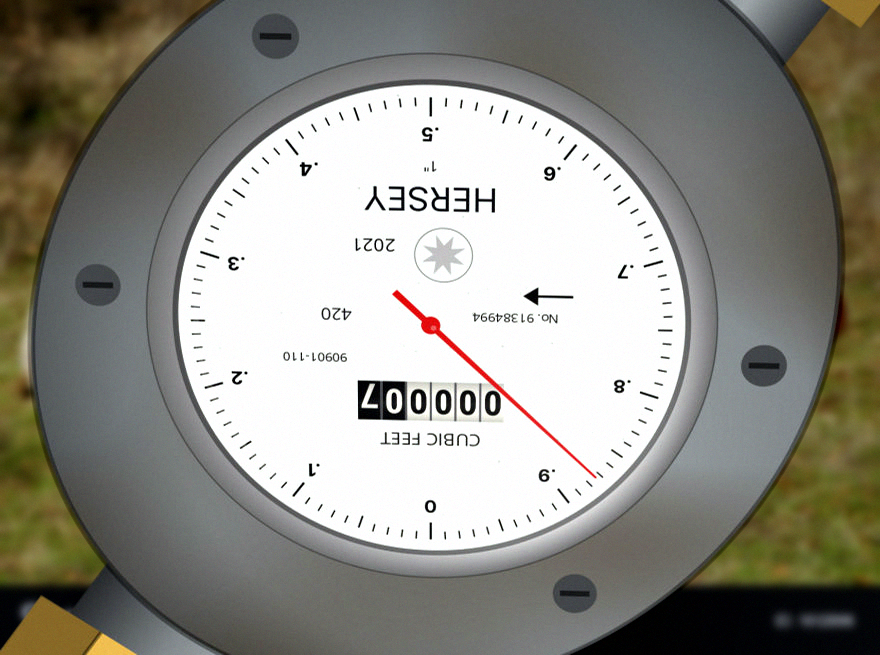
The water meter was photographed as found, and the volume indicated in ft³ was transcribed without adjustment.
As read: 6.87 ft³
